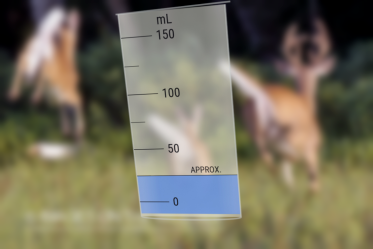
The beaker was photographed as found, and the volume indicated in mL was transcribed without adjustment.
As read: 25 mL
